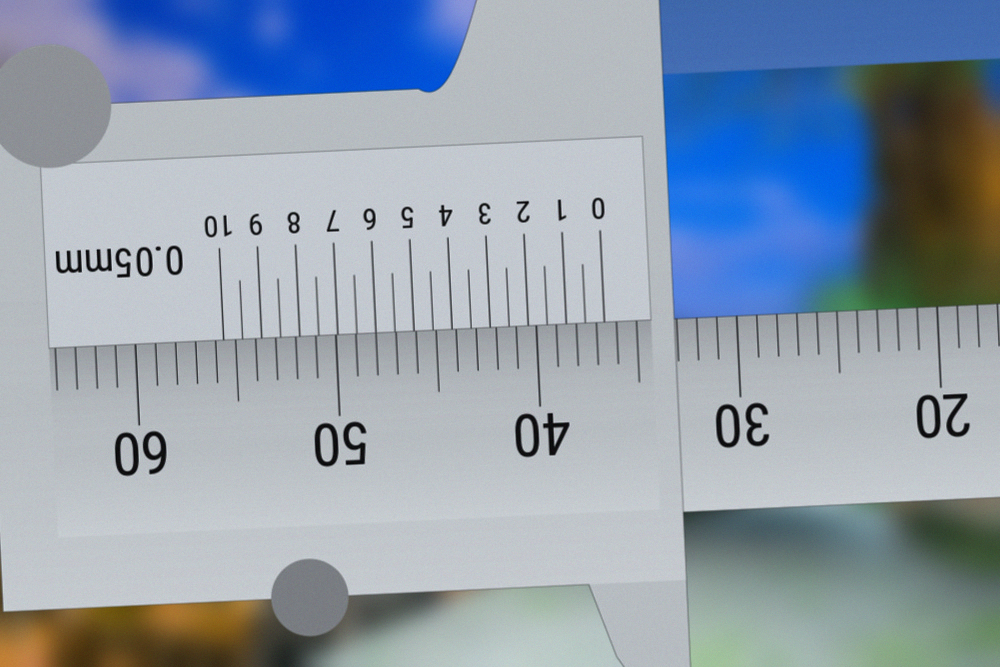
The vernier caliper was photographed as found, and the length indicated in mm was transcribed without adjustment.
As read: 36.6 mm
